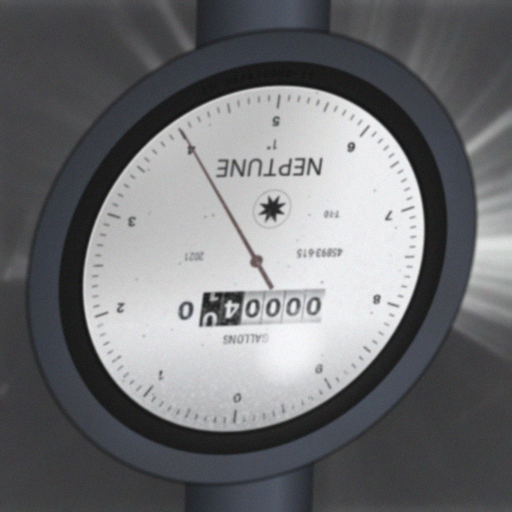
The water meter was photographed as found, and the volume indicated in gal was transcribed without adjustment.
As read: 404.0 gal
